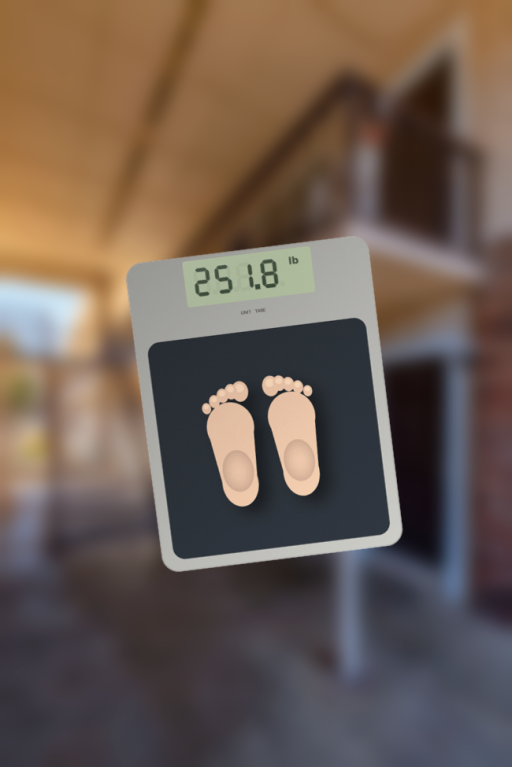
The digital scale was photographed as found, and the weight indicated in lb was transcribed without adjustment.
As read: 251.8 lb
